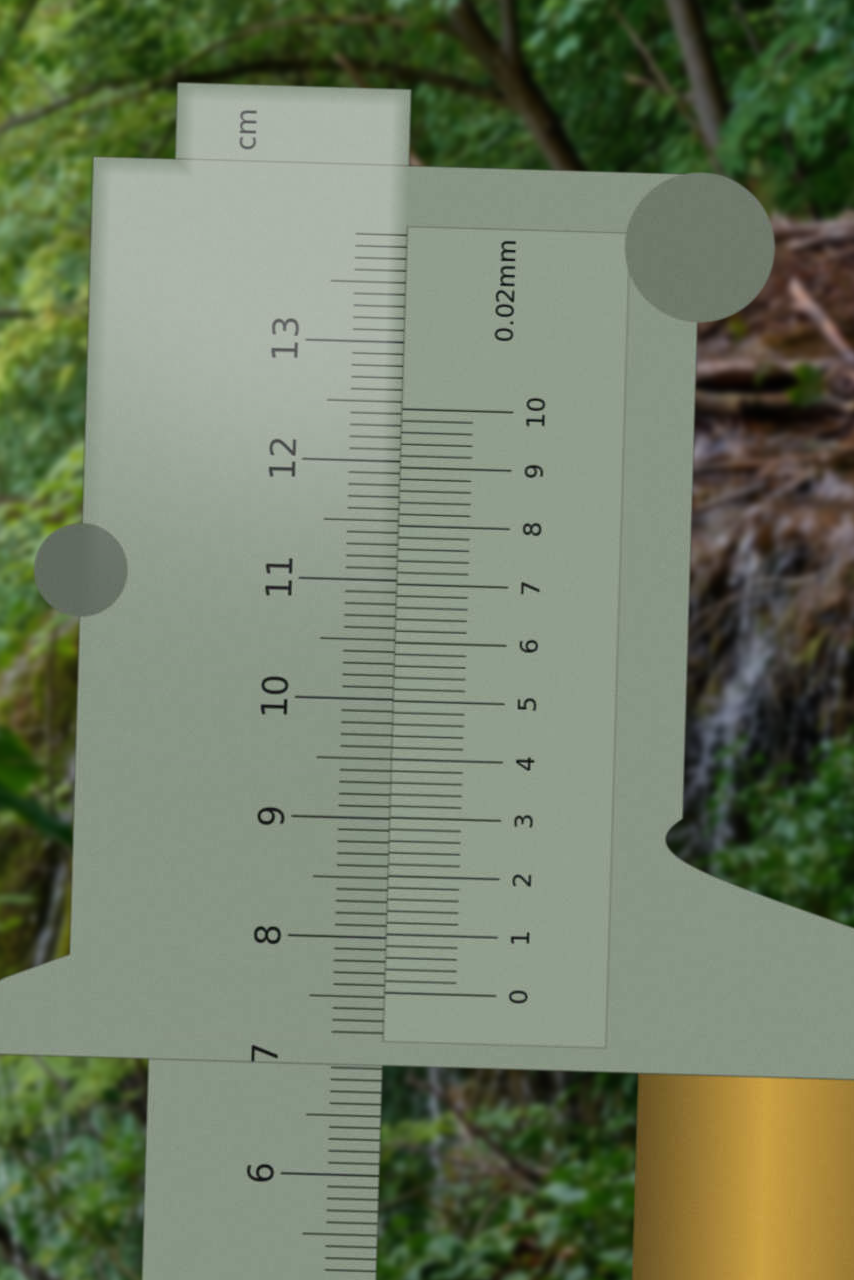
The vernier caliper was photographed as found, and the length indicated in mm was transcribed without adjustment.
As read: 75.4 mm
